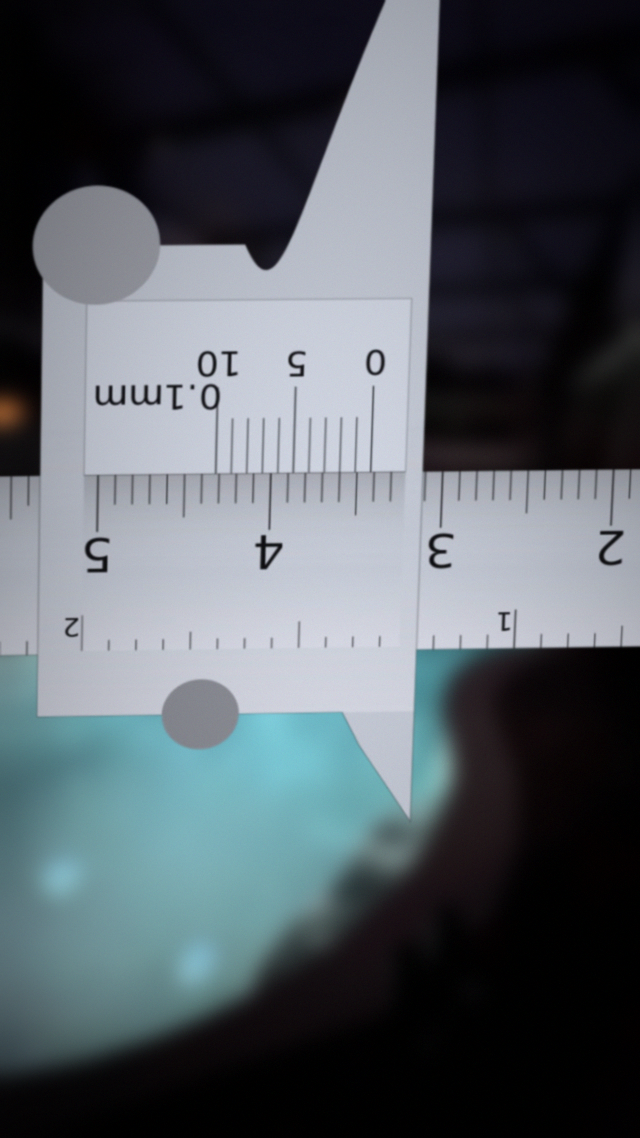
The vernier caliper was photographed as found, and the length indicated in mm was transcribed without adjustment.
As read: 34.2 mm
